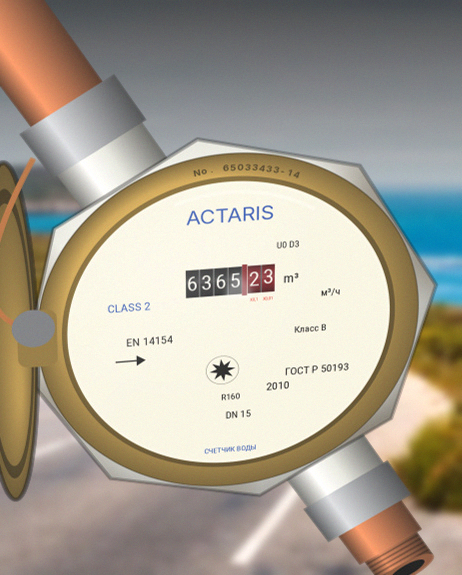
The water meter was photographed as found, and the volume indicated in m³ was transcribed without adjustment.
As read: 6365.23 m³
